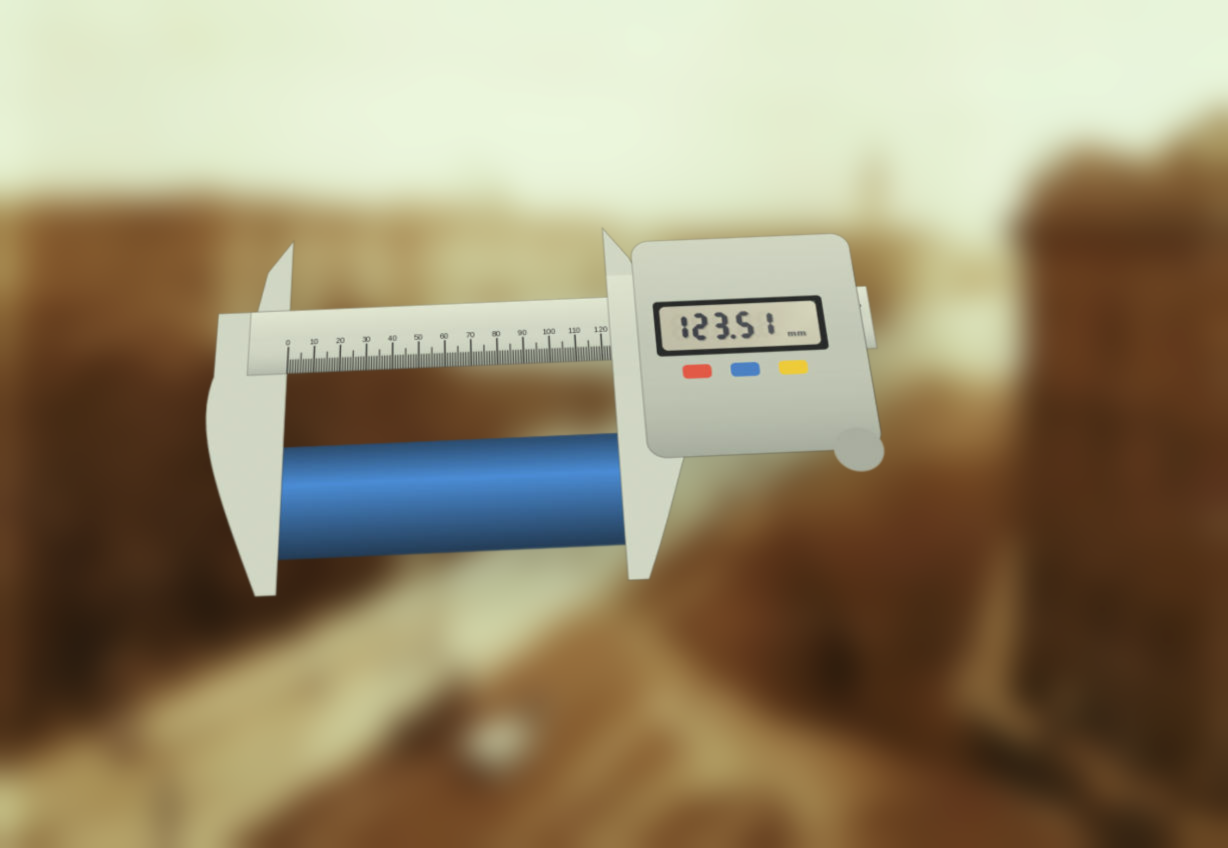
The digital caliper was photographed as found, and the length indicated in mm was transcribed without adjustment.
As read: 123.51 mm
